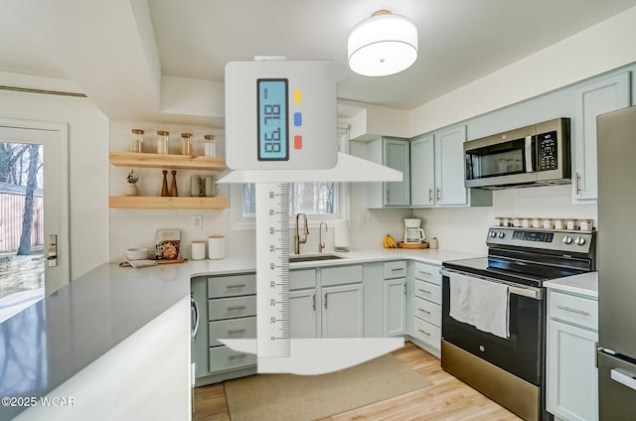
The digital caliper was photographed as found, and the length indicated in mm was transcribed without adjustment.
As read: 86.78 mm
